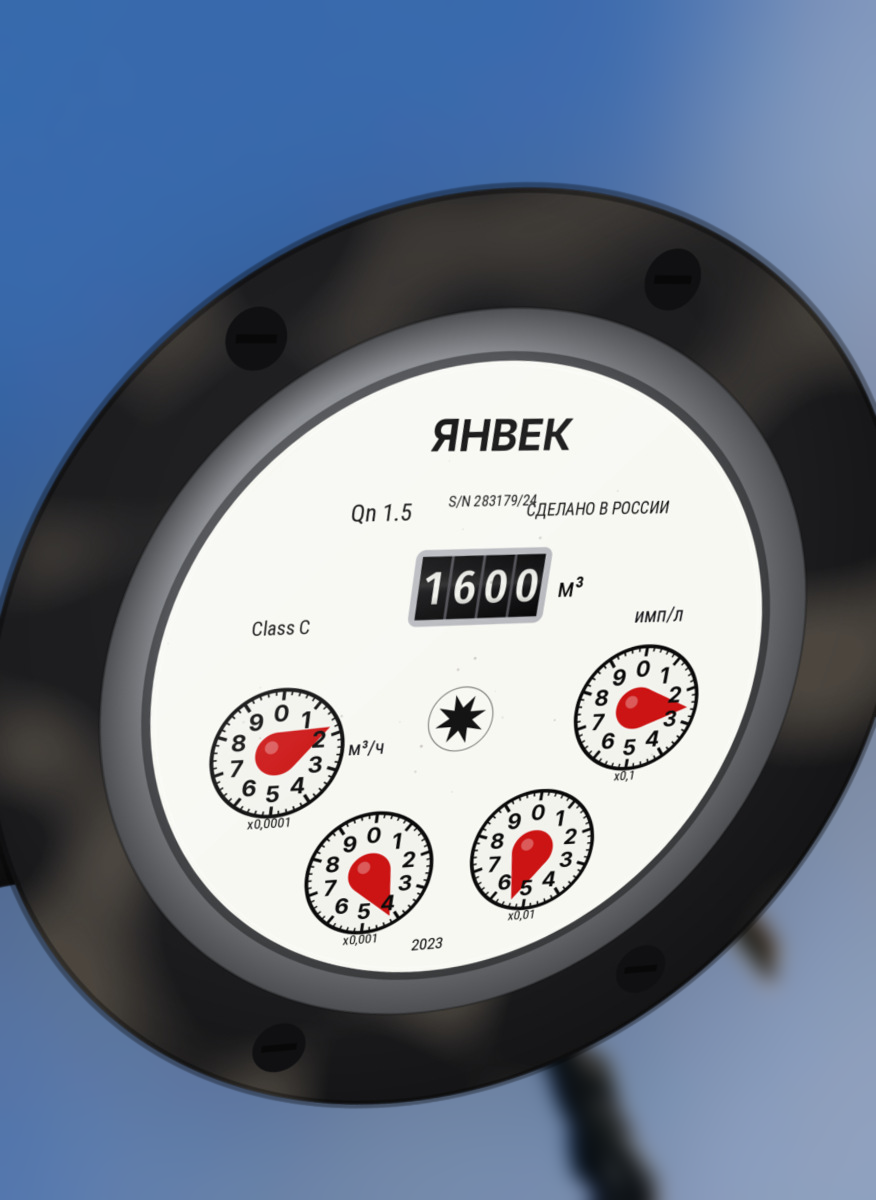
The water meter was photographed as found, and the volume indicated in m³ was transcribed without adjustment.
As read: 1600.2541 m³
